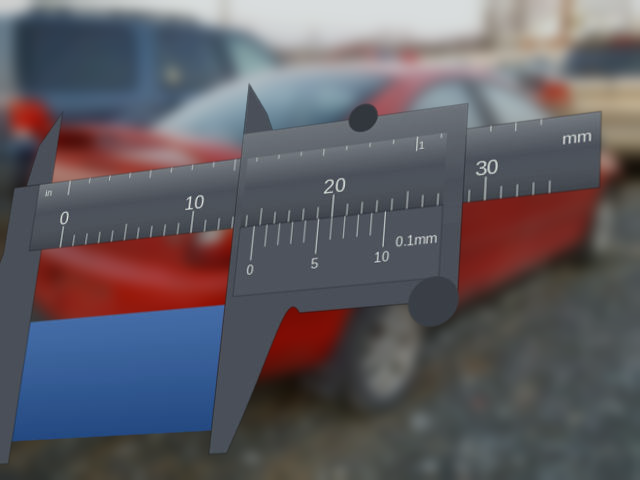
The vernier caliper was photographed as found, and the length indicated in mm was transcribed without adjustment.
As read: 14.6 mm
